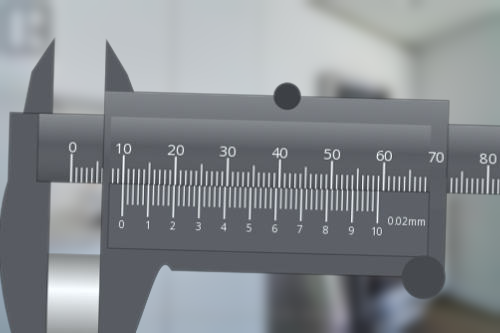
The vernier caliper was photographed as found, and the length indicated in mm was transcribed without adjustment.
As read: 10.0 mm
